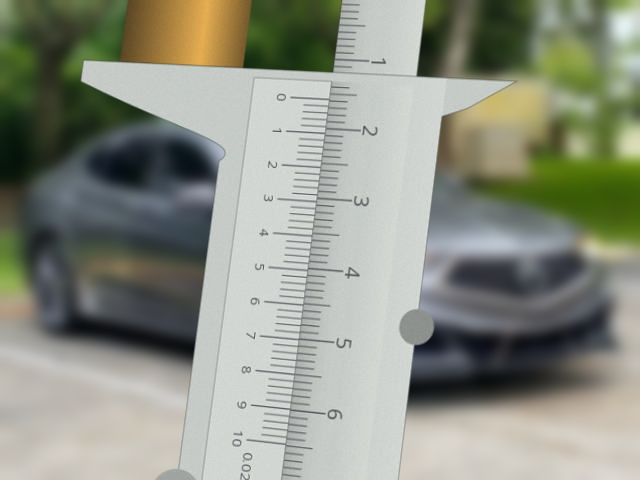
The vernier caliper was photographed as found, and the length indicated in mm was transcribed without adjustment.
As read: 15.8 mm
